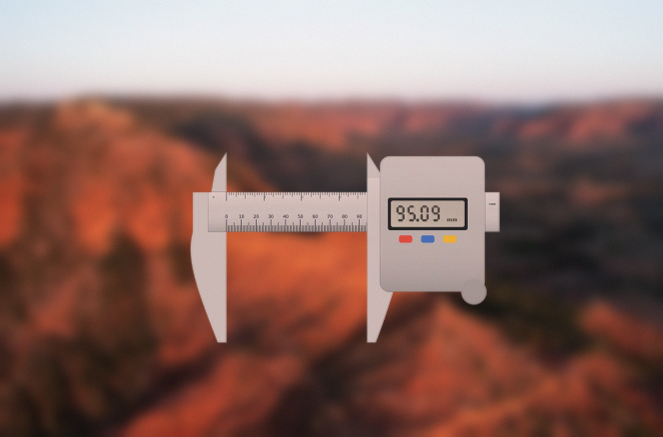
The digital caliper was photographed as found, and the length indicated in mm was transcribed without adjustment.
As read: 95.09 mm
